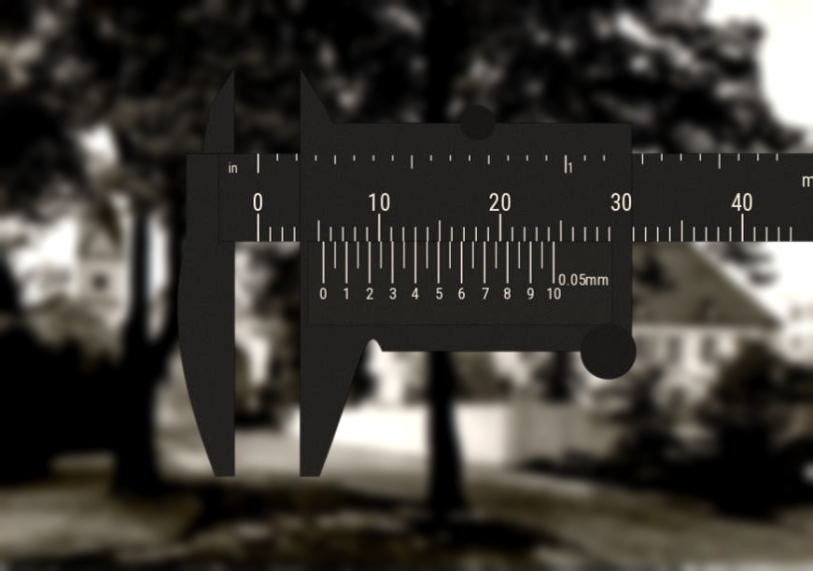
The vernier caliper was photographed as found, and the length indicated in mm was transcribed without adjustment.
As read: 5.4 mm
